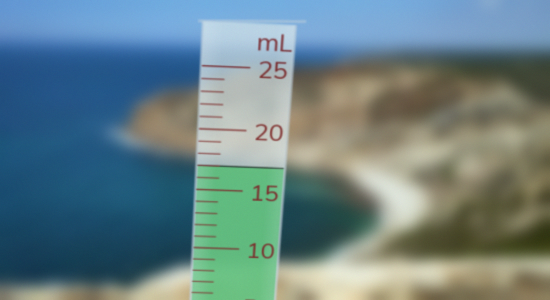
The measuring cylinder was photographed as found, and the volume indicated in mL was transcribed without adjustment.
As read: 17 mL
